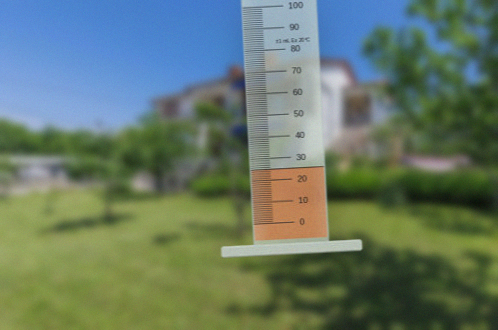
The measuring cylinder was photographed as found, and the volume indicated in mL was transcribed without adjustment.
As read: 25 mL
